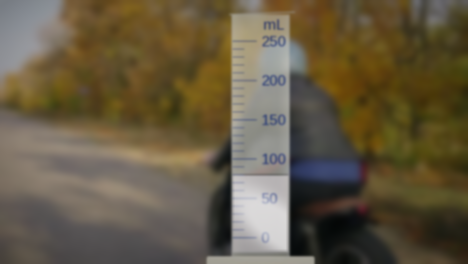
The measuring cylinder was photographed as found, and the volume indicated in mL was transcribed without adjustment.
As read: 80 mL
